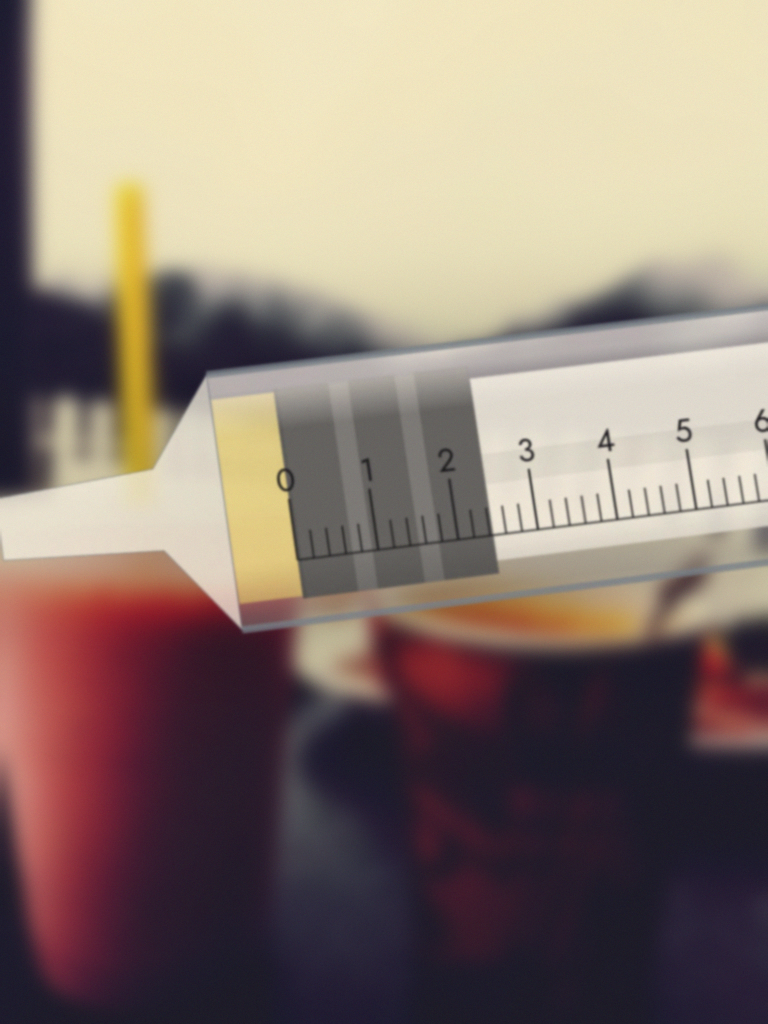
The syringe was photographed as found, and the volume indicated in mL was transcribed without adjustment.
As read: 0 mL
